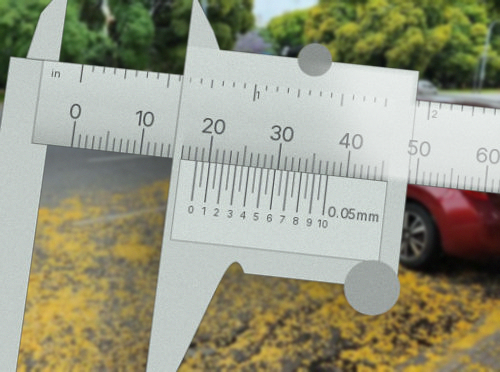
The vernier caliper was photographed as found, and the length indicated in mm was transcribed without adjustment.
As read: 18.2 mm
